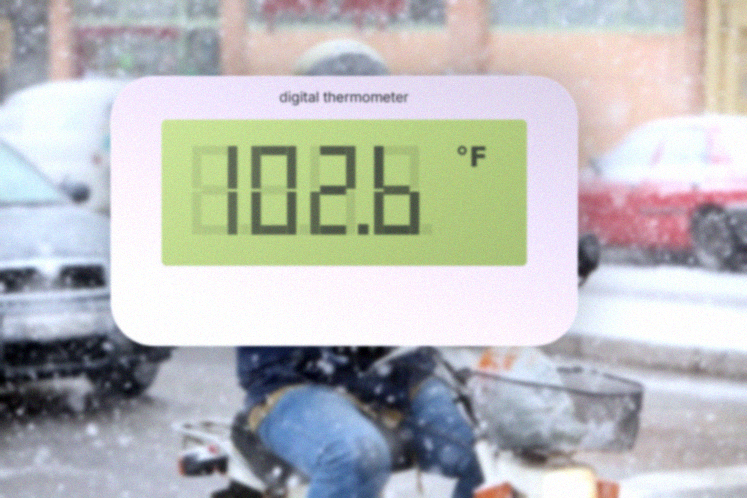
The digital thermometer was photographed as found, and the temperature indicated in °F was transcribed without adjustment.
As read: 102.6 °F
